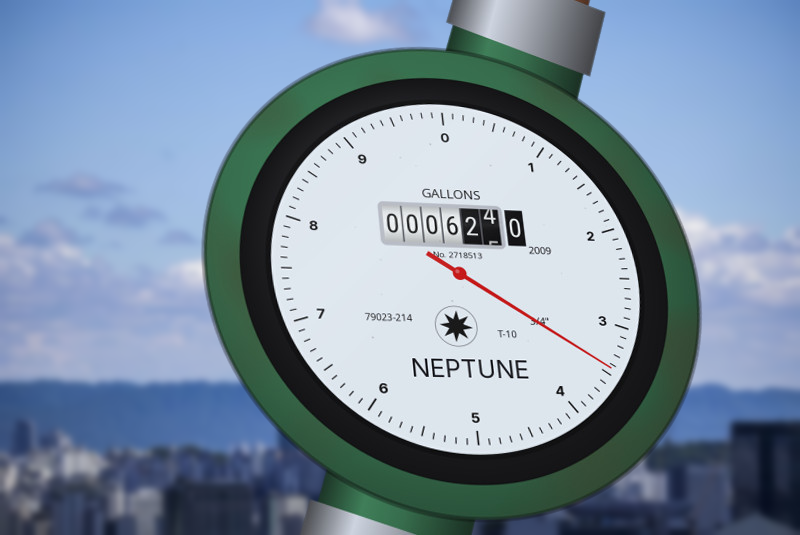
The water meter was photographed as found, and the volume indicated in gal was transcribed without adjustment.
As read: 6243.4 gal
